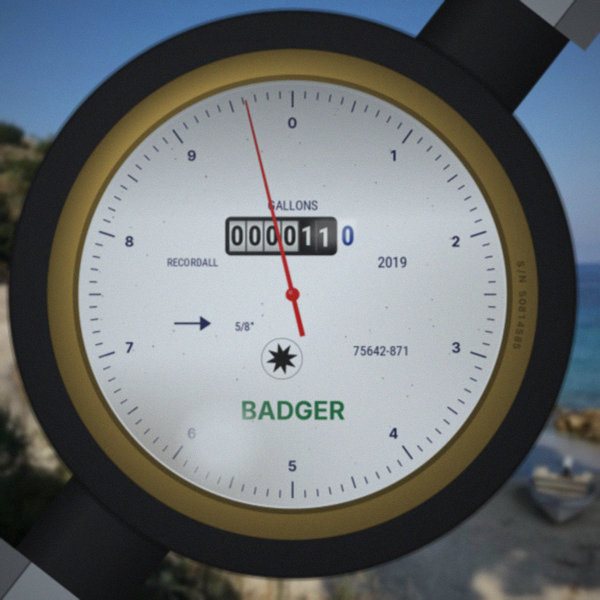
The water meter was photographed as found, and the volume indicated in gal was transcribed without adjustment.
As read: 109.6 gal
